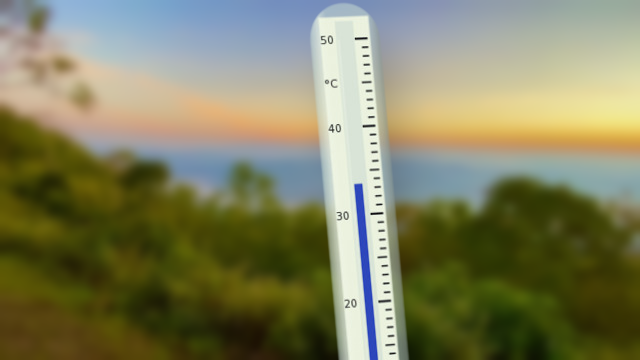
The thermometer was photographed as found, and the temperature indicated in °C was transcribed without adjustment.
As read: 33.5 °C
